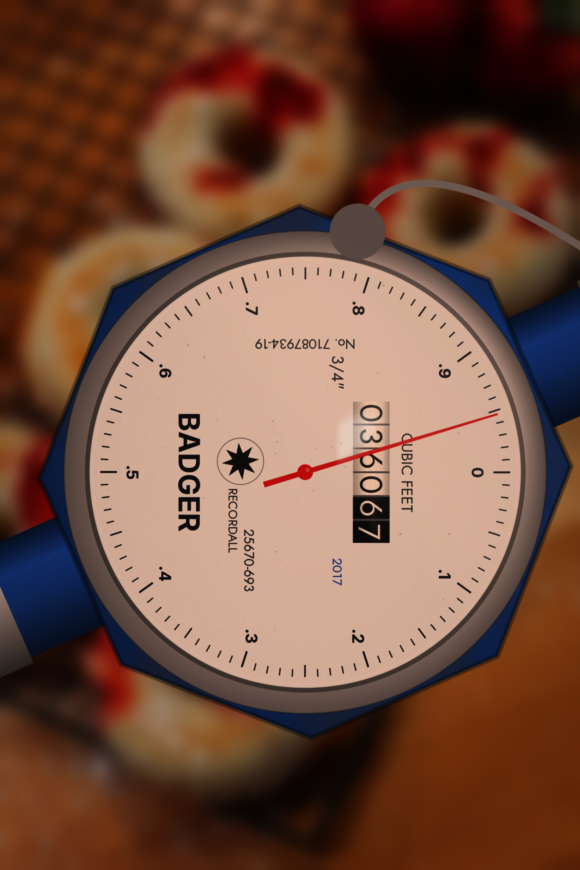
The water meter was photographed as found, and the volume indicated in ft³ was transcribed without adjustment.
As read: 36066.95 ft³
